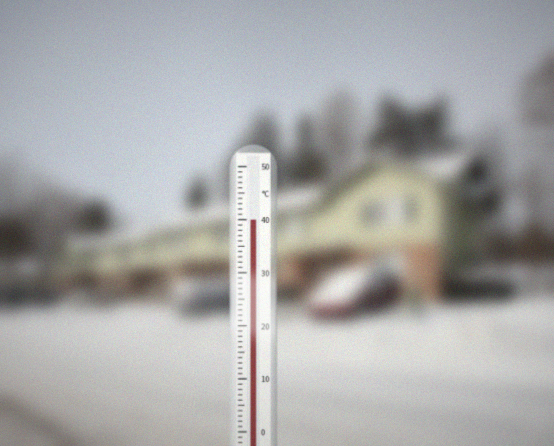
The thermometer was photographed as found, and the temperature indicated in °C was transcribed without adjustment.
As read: 40 °C
